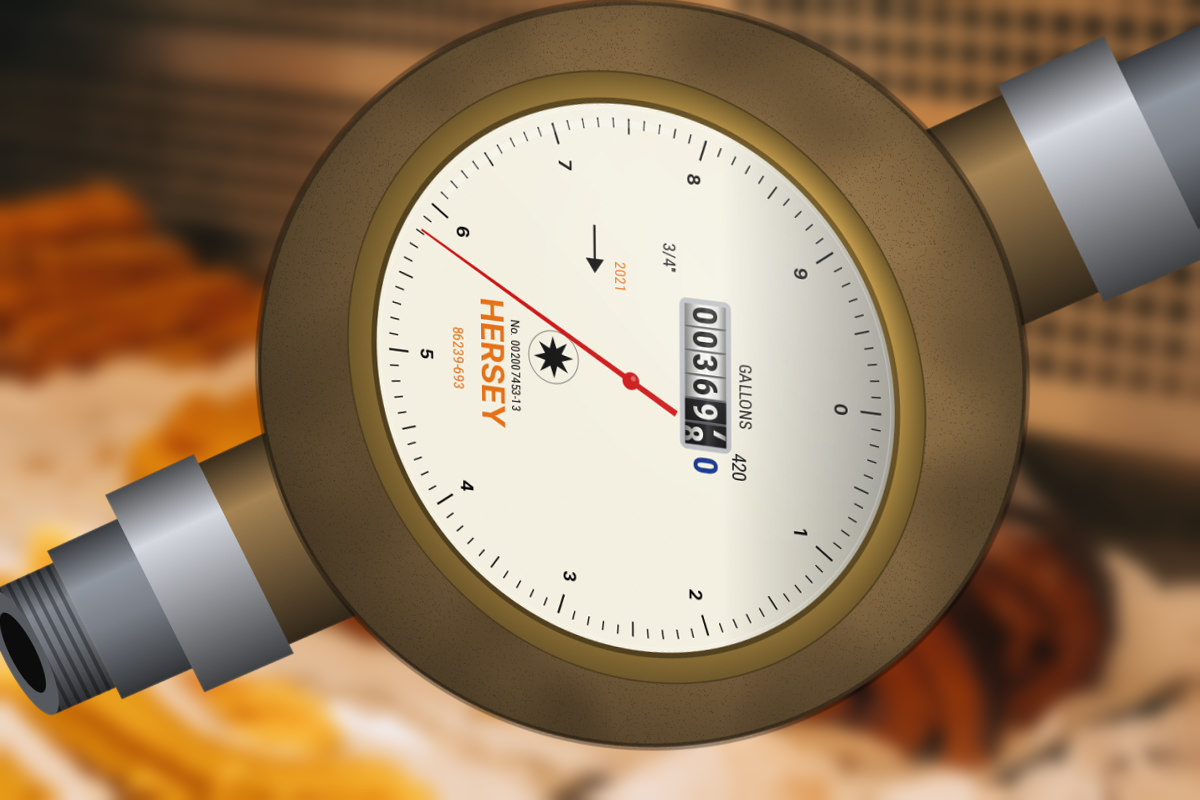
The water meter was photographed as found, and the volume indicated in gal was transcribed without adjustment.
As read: 36975.8 gal
